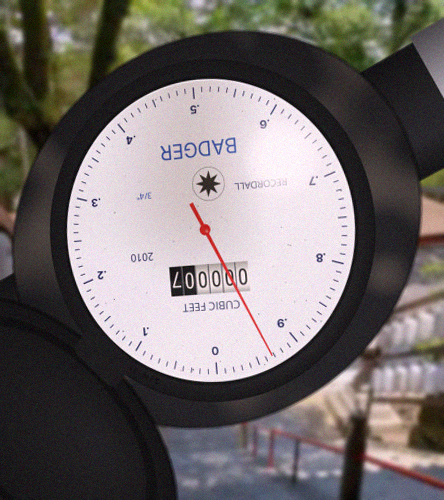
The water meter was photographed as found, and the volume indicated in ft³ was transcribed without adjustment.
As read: 6.93 ft³
